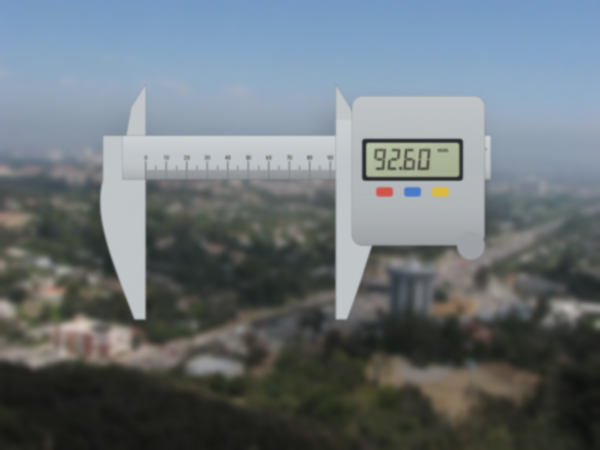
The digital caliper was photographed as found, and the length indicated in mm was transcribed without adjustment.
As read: 92.60 mm
